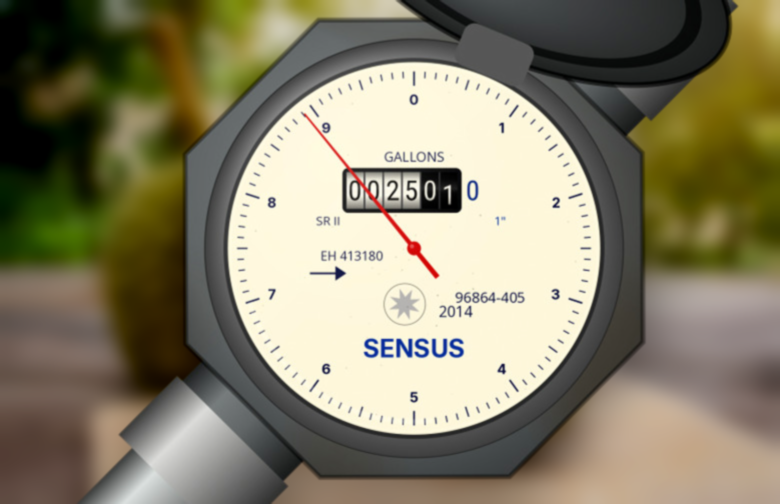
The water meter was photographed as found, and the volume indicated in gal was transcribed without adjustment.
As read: 25008.9 gal
